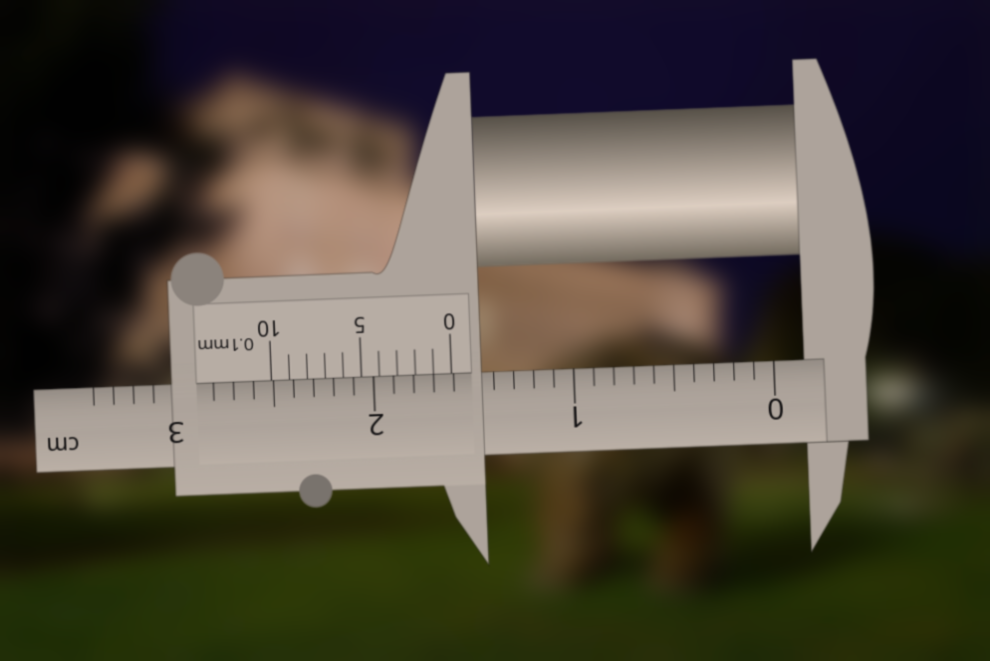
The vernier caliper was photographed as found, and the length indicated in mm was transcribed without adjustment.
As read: 16.1 mm
